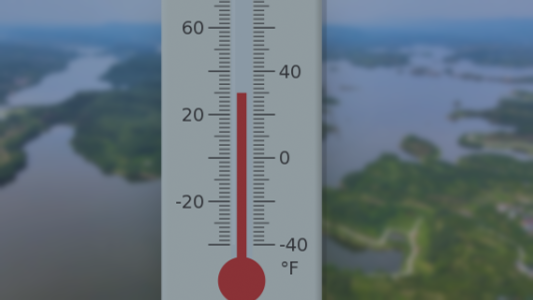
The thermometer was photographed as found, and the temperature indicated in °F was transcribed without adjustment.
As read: 30 °F
